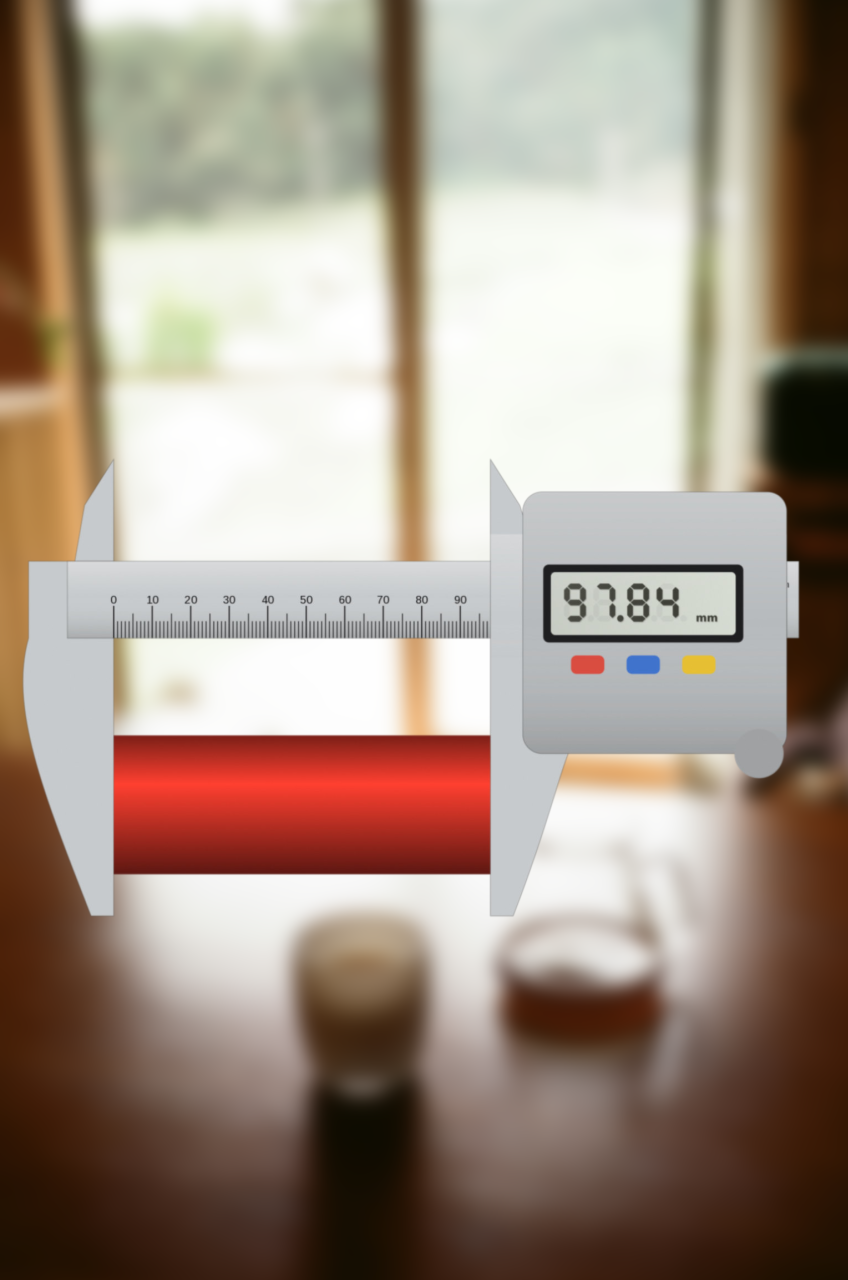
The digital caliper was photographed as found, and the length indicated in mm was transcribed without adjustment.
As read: 97.84 mm
